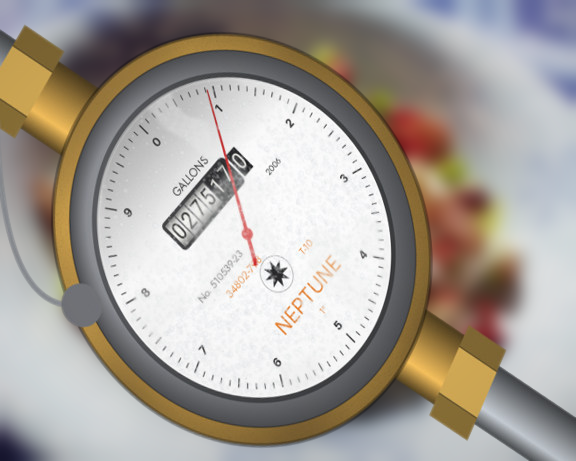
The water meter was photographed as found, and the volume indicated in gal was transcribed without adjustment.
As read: 275170.9 gal
